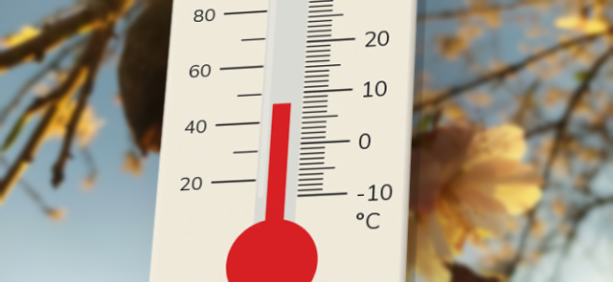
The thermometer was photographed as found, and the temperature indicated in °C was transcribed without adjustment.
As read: 8 °C
